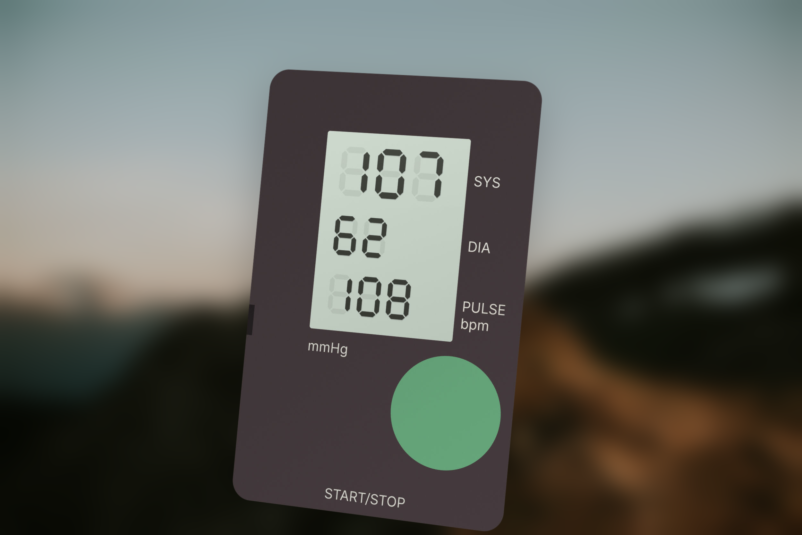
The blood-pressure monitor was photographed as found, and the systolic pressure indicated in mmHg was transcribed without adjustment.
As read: 107 mmHg
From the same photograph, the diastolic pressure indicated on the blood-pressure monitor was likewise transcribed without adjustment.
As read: 62 mmHg
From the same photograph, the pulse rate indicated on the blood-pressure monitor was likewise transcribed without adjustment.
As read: 108 bpm
